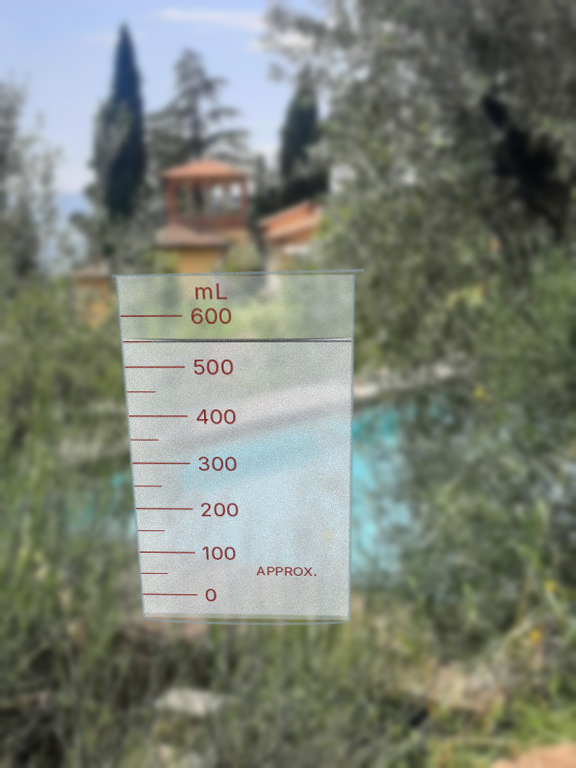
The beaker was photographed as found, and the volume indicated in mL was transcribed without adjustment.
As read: 550 mL
